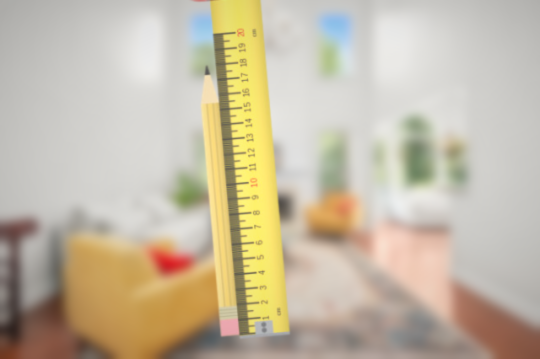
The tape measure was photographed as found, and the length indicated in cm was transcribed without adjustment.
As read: 18 cm
